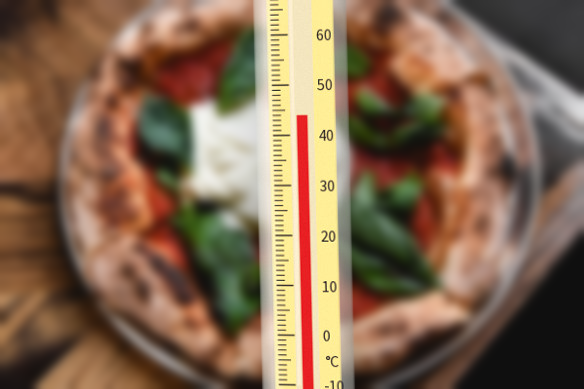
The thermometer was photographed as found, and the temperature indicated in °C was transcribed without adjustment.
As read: 44 °C
